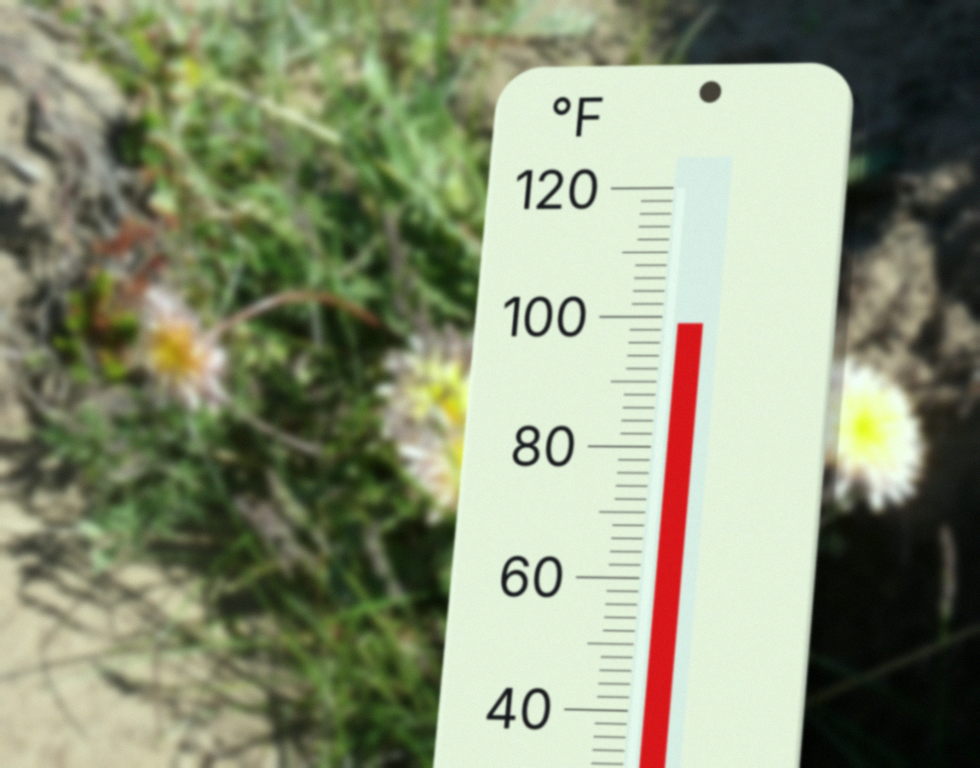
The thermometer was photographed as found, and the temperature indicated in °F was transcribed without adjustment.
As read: 99 °F
